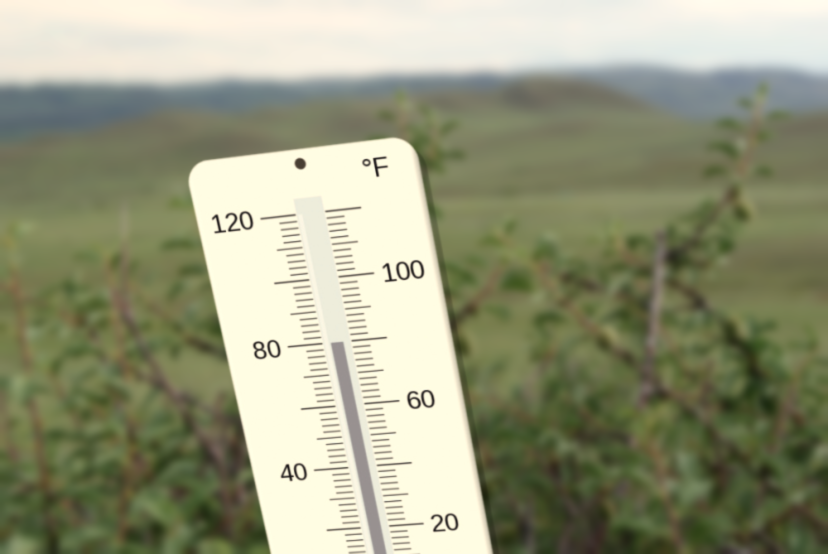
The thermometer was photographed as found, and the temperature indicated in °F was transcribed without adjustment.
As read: 80 °F
